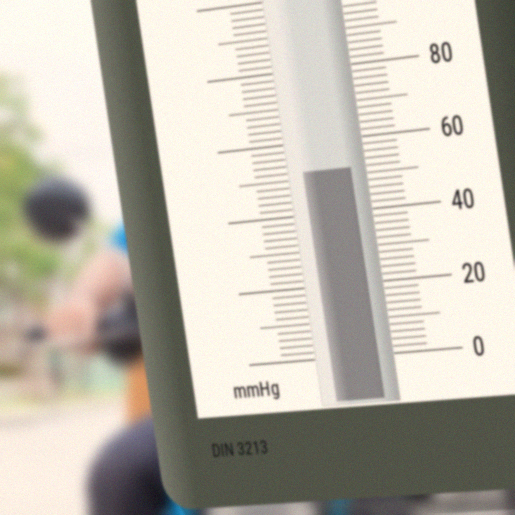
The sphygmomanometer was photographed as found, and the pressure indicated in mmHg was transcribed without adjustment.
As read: 52 mmHg
